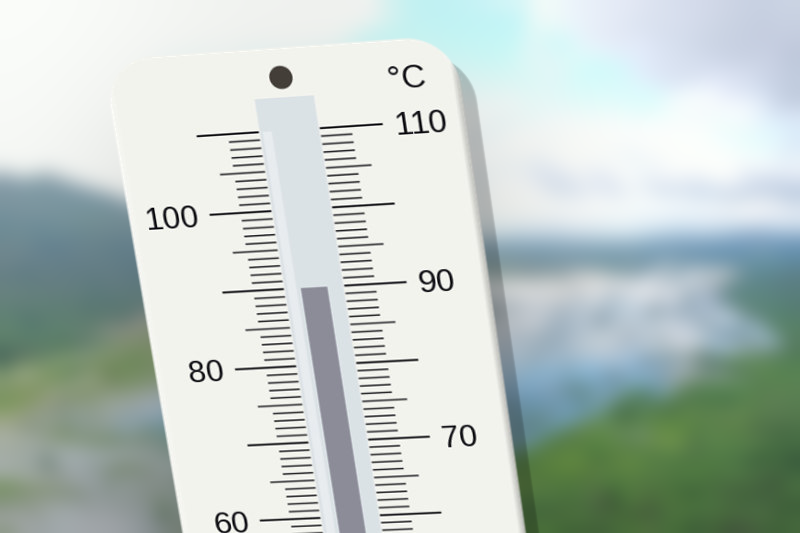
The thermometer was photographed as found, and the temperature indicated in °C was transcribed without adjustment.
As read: 90 °C
